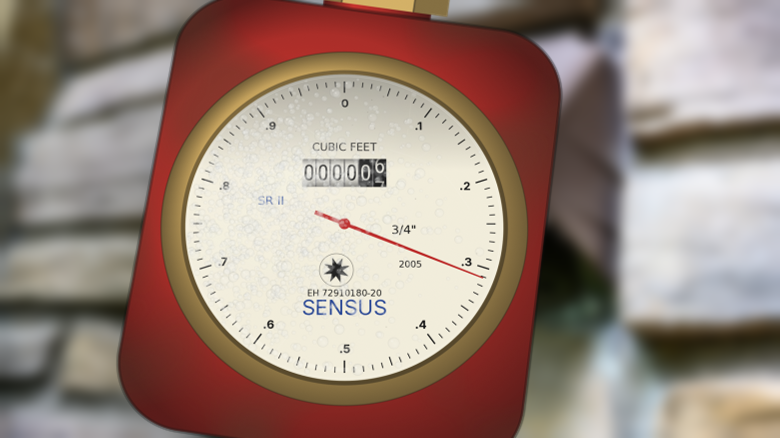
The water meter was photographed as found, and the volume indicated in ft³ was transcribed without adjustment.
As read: 6.31 ft³
